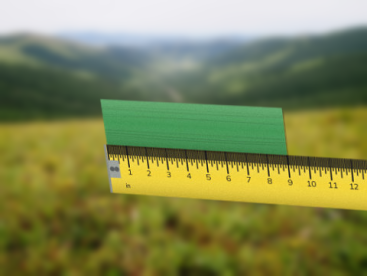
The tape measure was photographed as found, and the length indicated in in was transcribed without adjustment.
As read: 9 in
